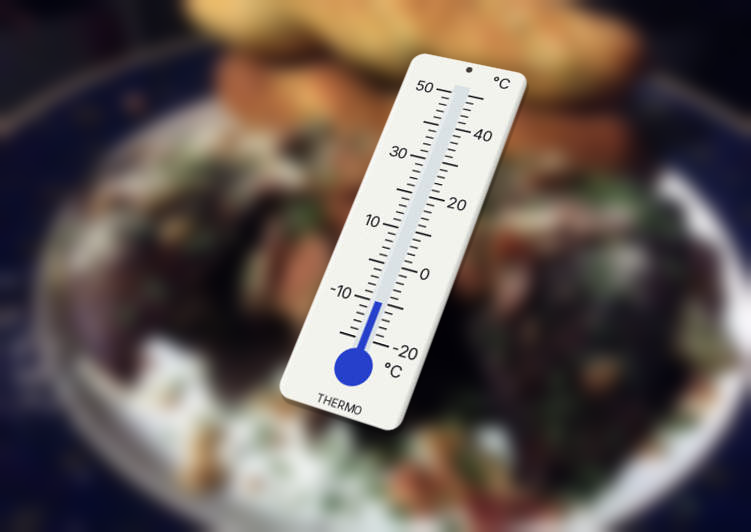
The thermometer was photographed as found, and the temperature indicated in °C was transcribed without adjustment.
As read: -10 °C
